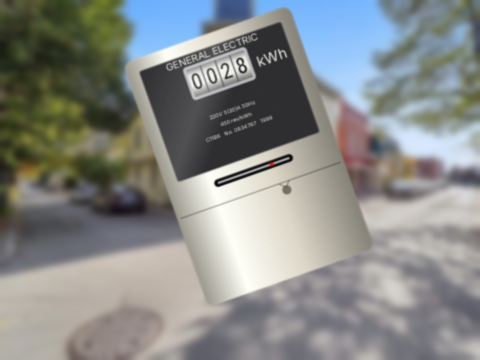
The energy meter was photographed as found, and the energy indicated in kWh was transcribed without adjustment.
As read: 28 kWh
